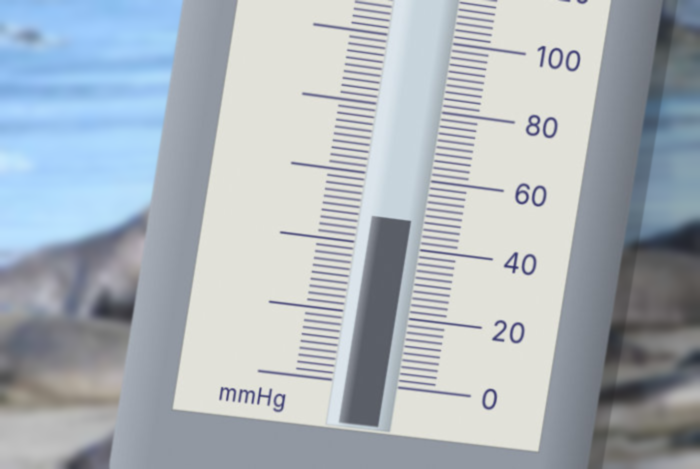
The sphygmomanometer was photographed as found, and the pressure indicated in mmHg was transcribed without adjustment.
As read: 48 mmHg
